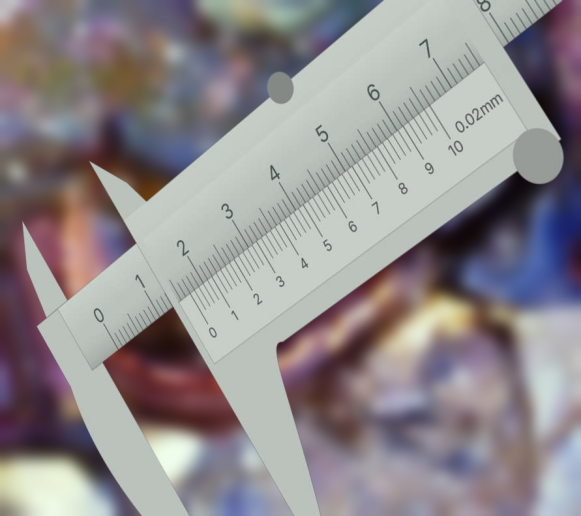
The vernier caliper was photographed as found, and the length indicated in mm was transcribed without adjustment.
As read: 17.0 mm
